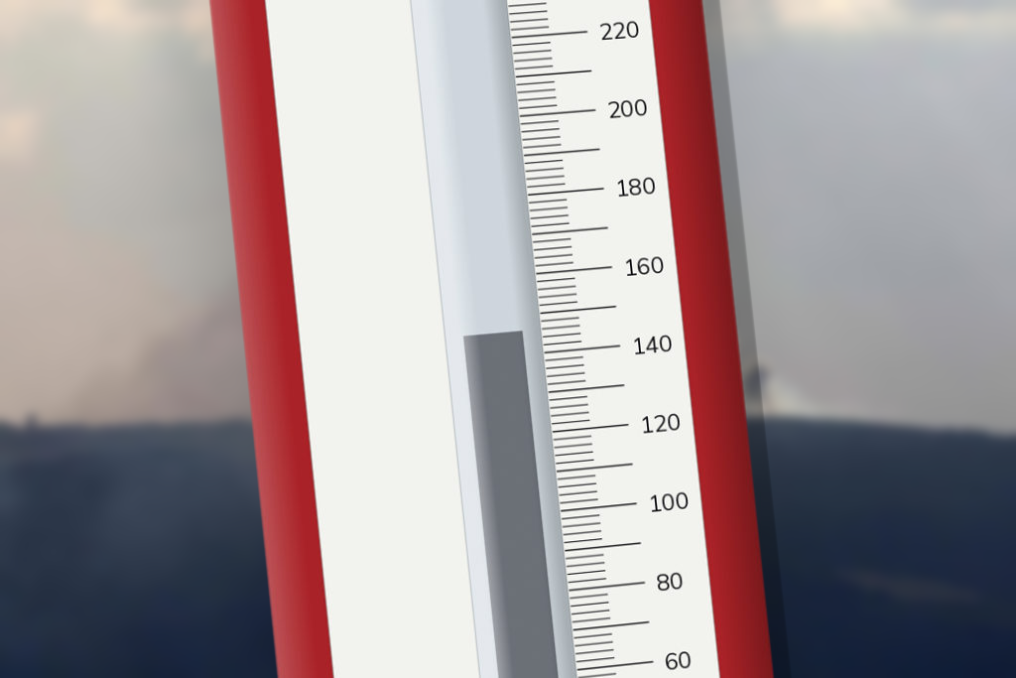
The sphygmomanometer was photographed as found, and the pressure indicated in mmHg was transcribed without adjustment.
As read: 146 mmHg
